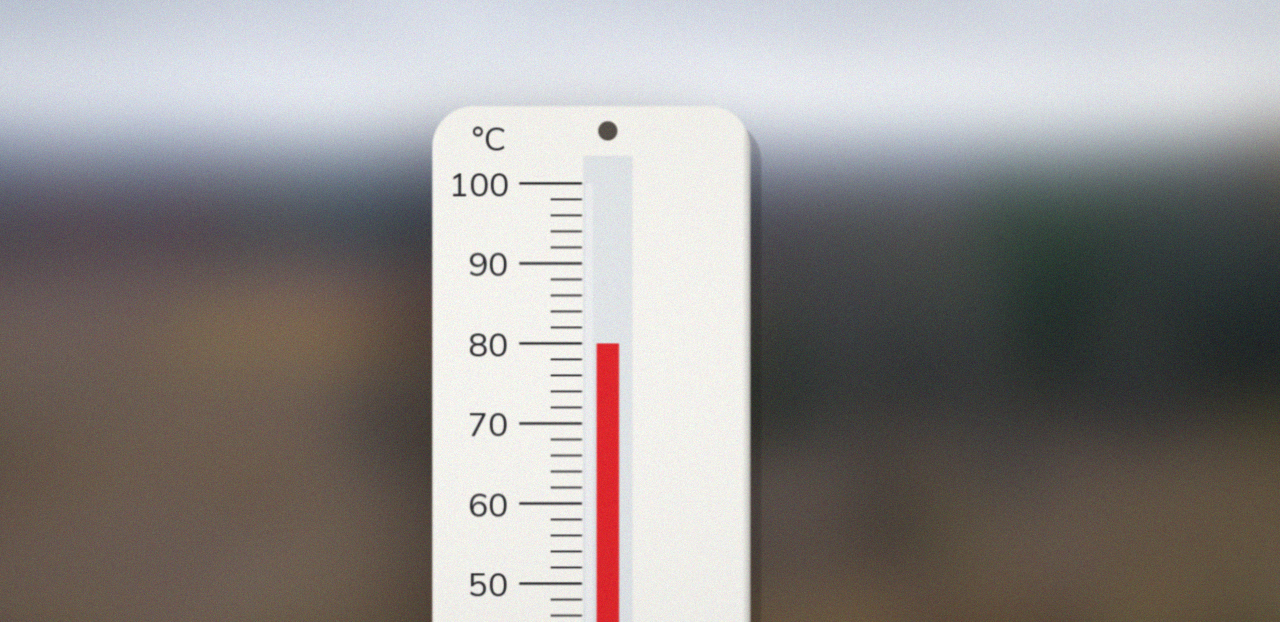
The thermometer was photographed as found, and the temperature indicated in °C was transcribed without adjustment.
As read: 80 °C
